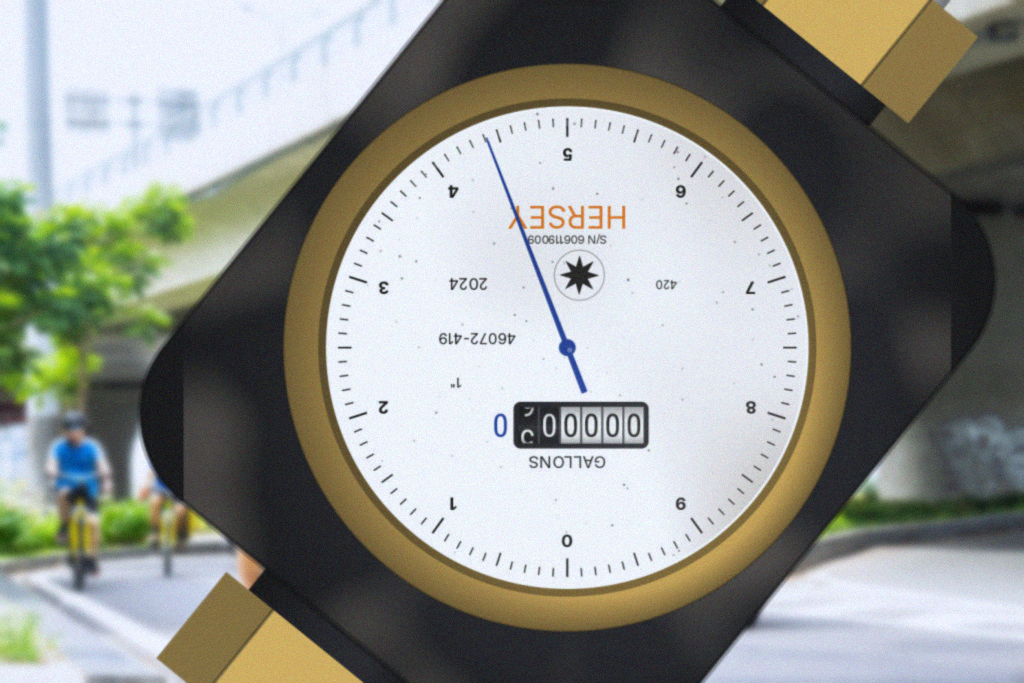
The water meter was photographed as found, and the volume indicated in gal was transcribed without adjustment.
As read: 54.4 gal
